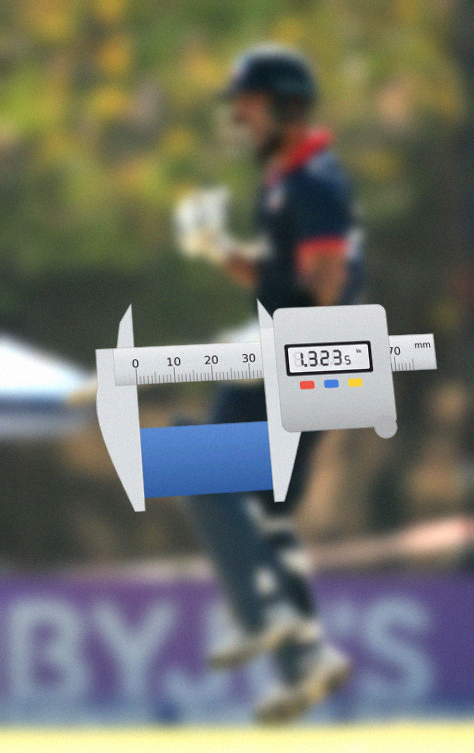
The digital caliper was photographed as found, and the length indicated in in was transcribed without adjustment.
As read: 1.3235 in
